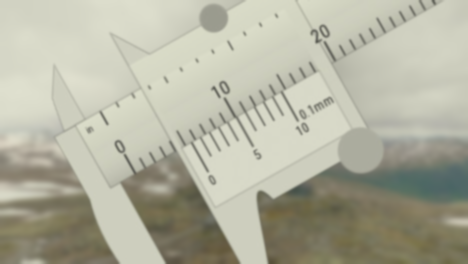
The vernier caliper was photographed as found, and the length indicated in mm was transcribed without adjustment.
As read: 5.6 mm
